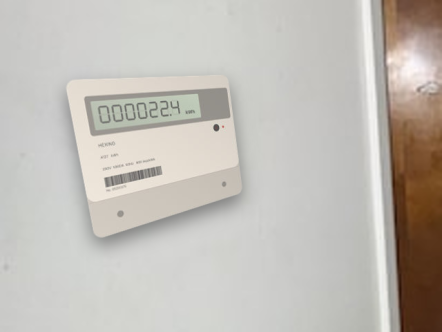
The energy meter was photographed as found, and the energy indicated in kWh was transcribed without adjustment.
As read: 22.4 kWh
